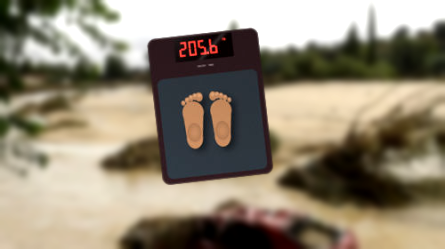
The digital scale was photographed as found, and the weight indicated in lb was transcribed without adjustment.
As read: 205.6 lb
